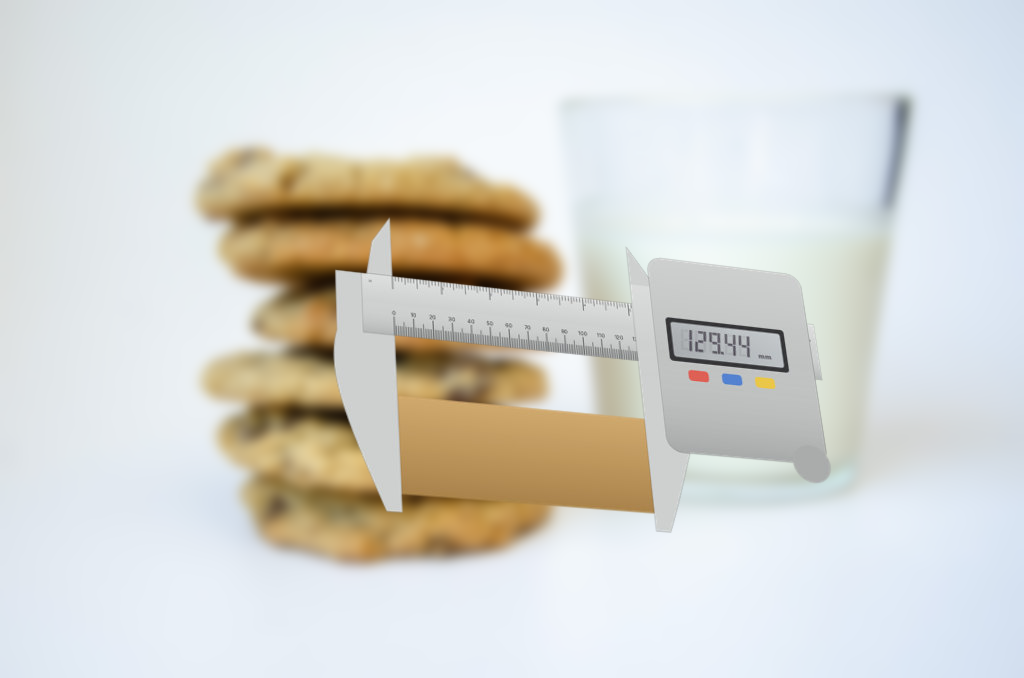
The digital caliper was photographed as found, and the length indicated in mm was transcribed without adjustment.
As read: 129.44 mm
